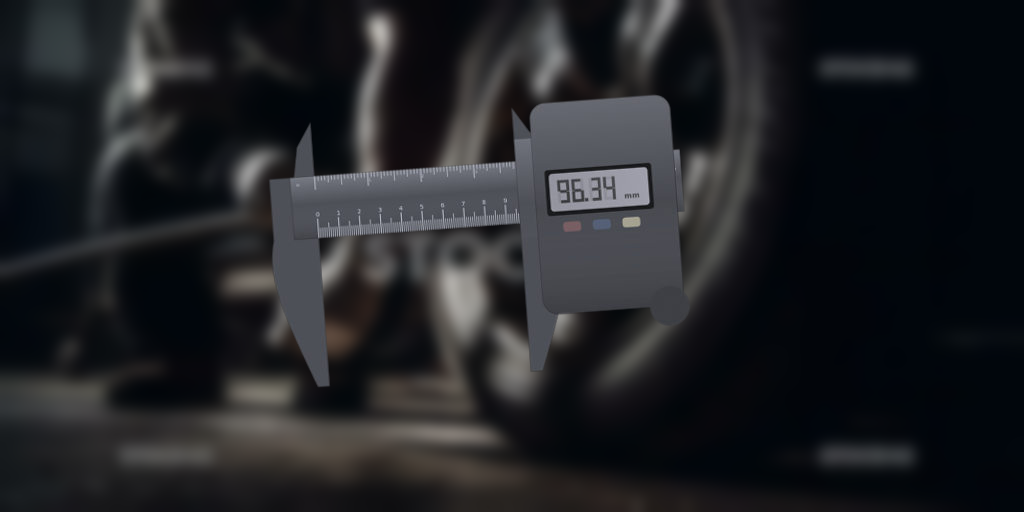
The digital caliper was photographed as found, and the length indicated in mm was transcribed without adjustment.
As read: 96.34 mm
